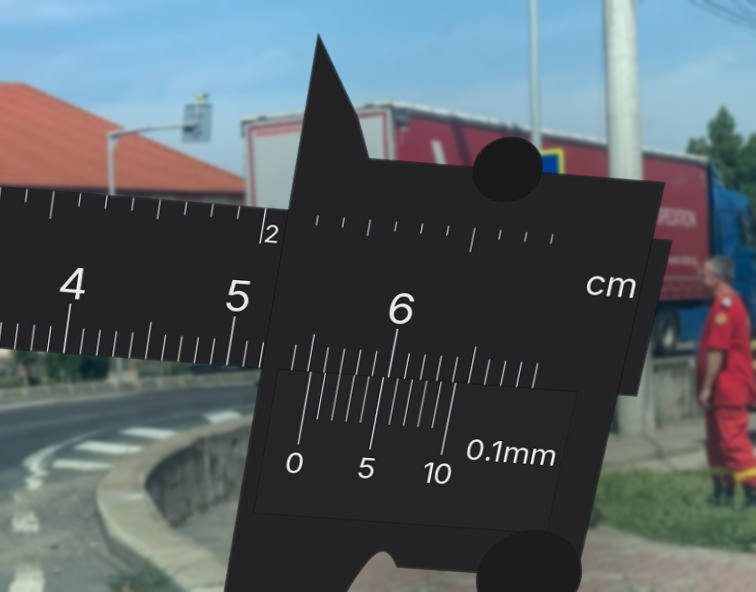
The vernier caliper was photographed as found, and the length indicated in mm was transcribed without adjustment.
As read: 55.2 mm
